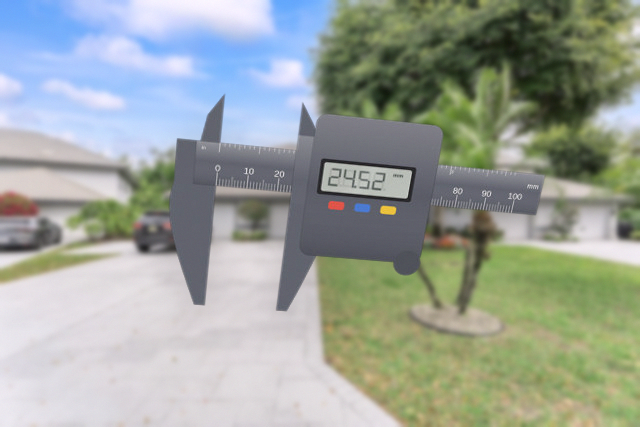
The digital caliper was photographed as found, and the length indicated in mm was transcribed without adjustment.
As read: 24.52 mm
